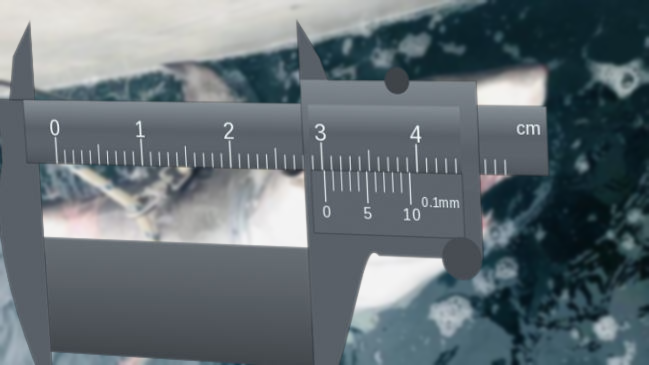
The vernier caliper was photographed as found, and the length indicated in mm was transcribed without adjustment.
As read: 30.2 mm
